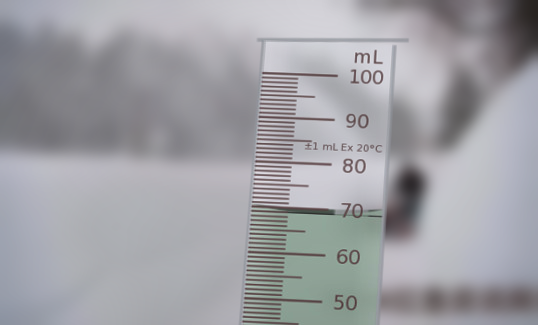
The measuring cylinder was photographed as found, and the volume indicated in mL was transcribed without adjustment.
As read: 69 mL
